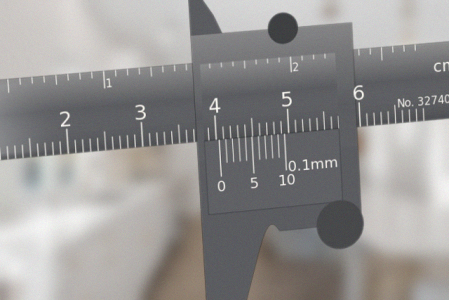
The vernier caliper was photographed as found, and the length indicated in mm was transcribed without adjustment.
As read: 40.4 mm
